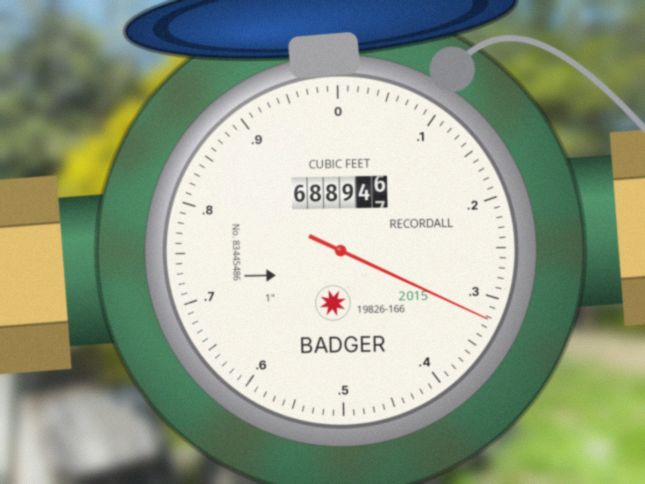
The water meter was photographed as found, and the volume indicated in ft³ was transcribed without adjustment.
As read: 688946.32 ft³
